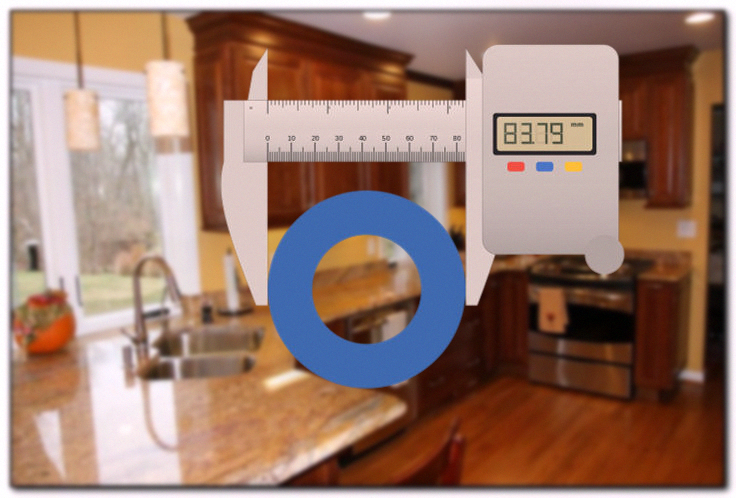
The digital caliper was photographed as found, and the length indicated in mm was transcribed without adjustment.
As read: 83.79 mm
